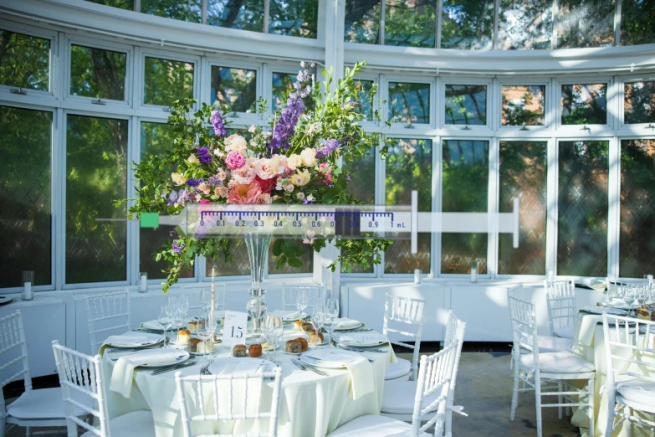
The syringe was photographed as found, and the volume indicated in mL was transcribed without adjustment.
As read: 0.7 mL
